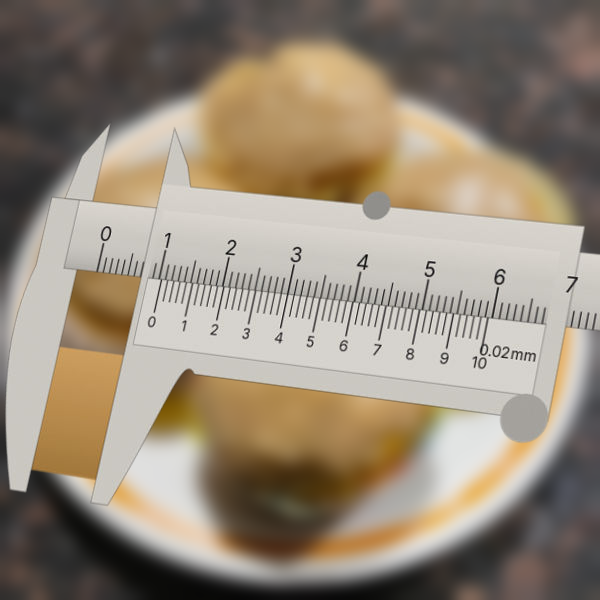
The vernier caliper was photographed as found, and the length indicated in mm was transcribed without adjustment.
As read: 10.4 mm
